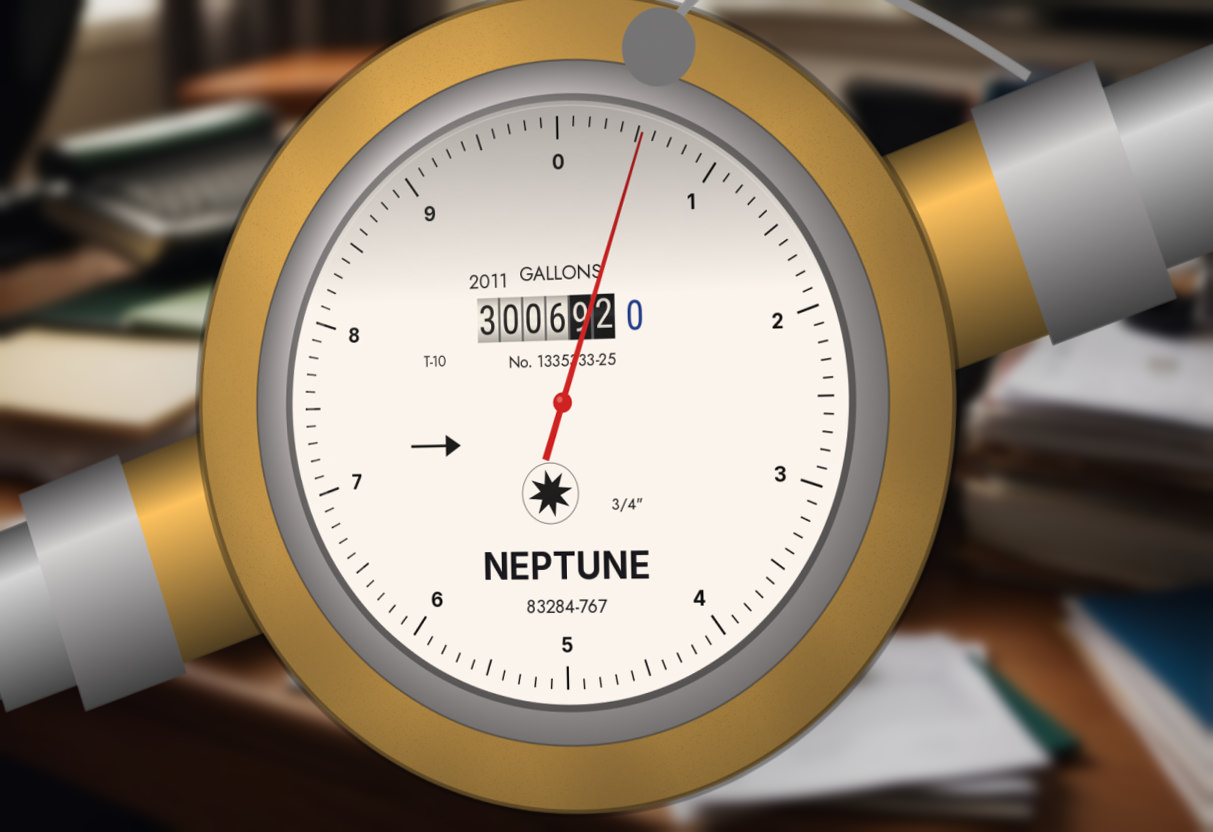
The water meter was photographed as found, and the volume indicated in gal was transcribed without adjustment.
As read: 3006920.5 gal
